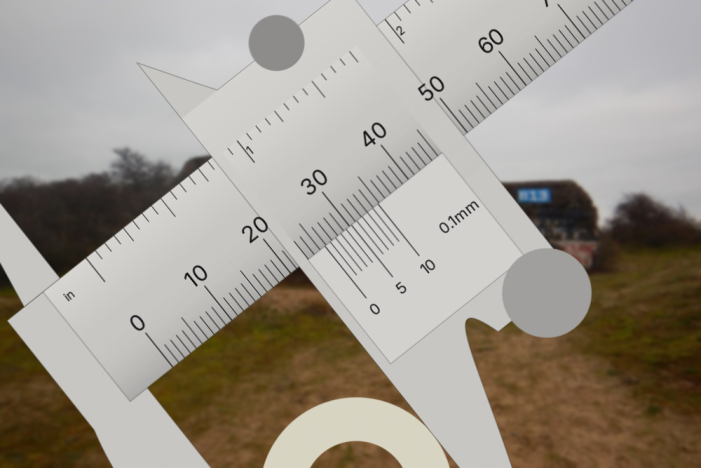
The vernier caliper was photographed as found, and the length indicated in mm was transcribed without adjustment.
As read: 25.8 mm
